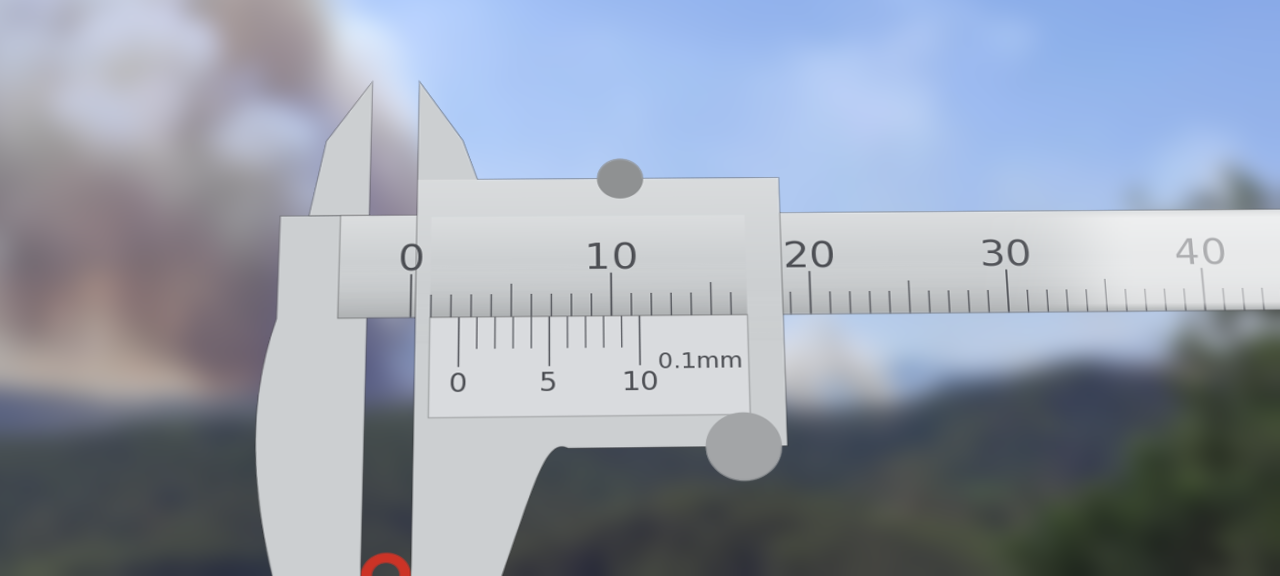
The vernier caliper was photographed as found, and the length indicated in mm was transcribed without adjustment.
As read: 2.4 mm
